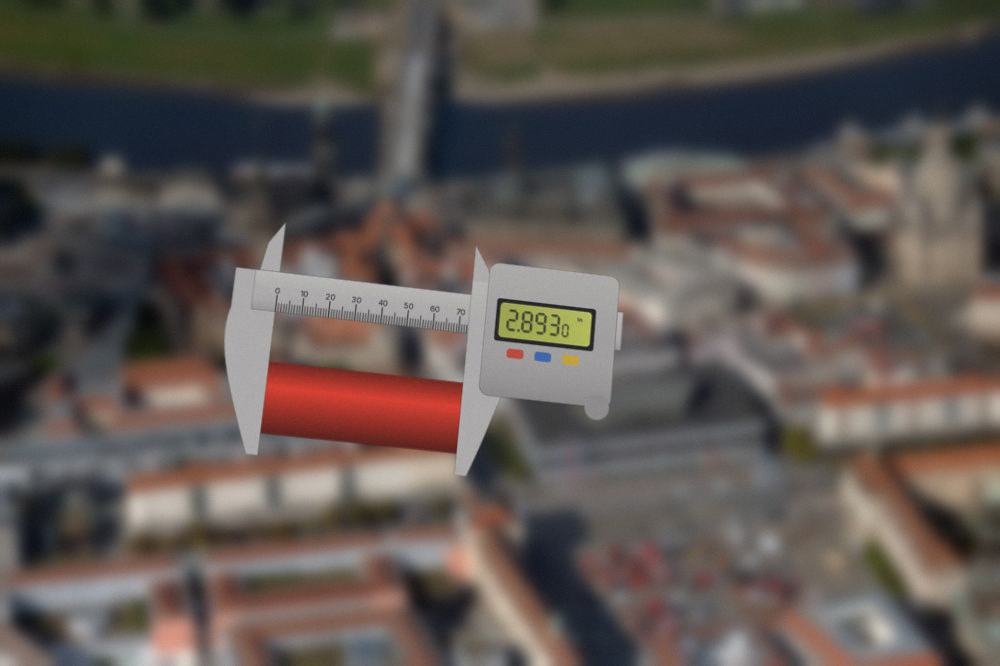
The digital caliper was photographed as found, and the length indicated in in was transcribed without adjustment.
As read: 2.8930 in
